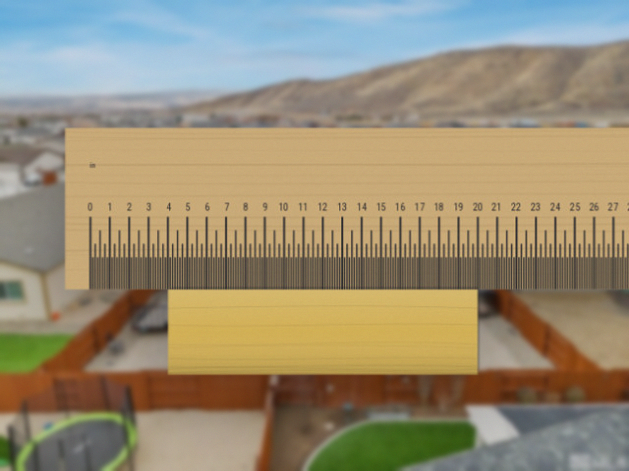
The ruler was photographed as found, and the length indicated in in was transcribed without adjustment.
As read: 16 in
